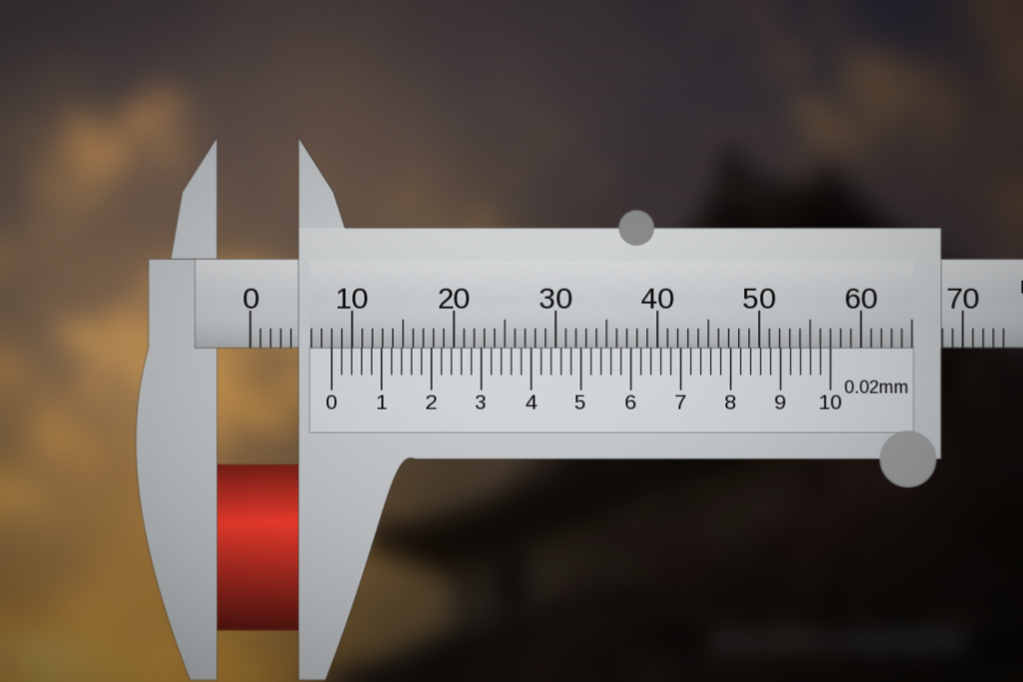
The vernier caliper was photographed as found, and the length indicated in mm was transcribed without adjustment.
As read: 8.0 mm
